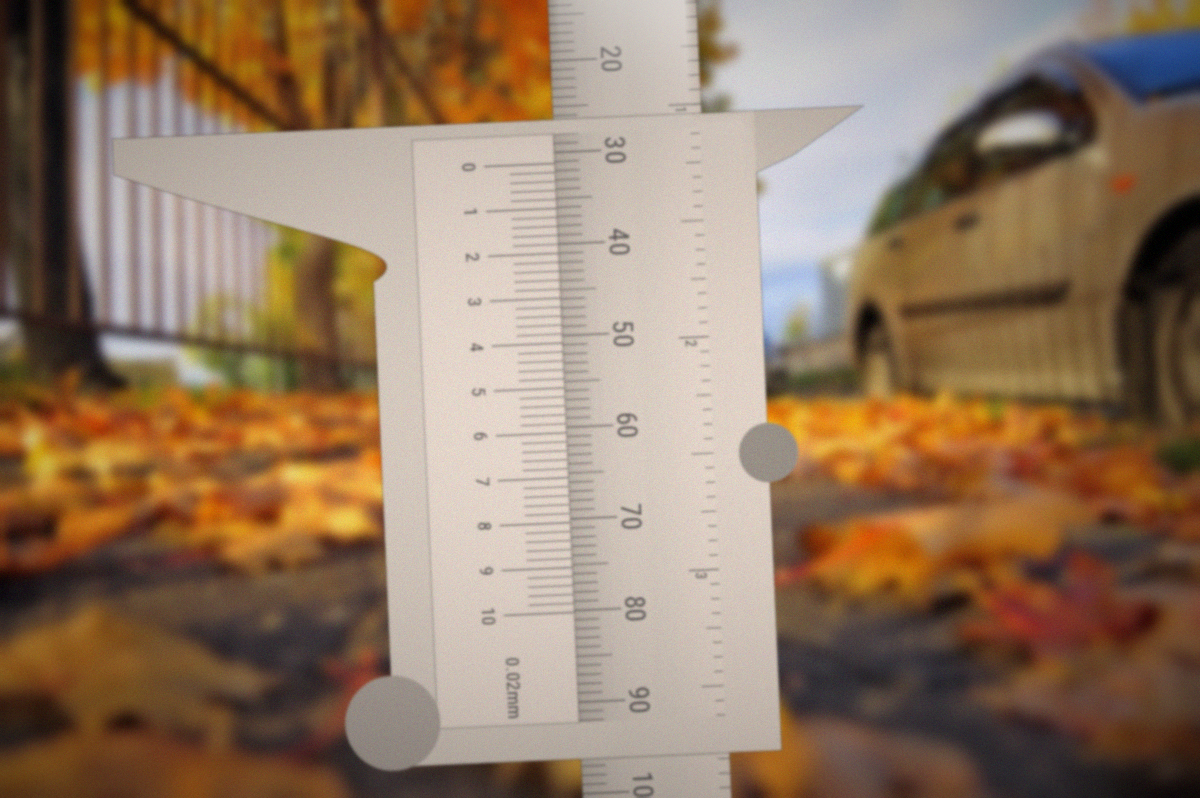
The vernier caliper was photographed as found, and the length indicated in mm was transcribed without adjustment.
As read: 31.2 mm
